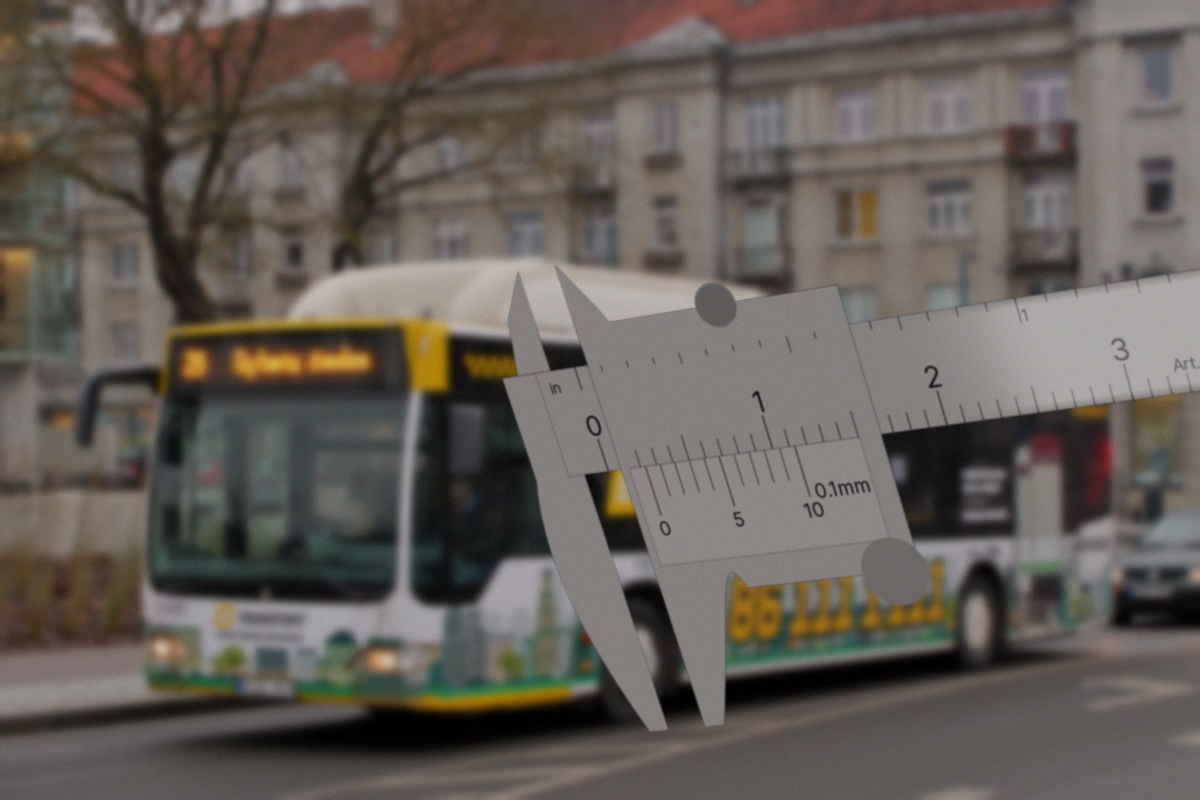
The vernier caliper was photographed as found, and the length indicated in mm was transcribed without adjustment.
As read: 2.3 mm
